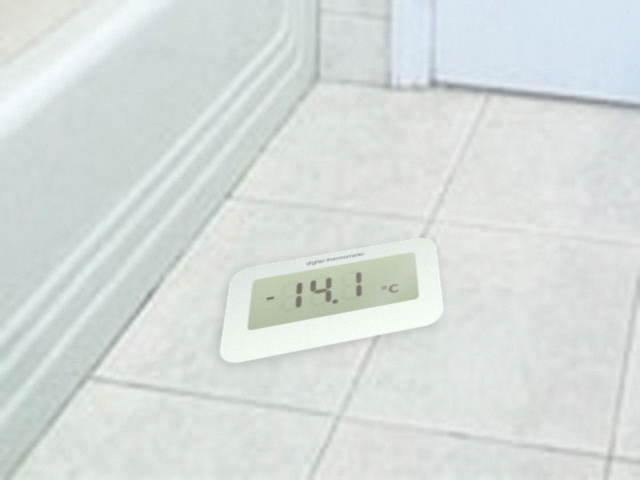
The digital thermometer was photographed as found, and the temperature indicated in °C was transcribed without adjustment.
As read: -14.1 °C
